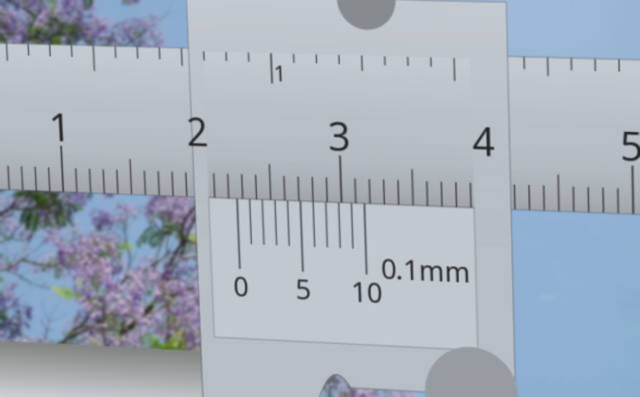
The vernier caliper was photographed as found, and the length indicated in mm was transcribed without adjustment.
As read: 22.6 mm
